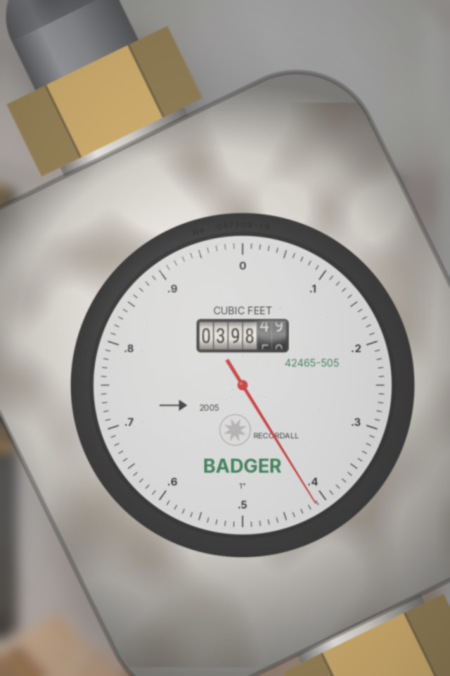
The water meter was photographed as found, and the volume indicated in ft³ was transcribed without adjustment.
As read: 39849.41 ft³
